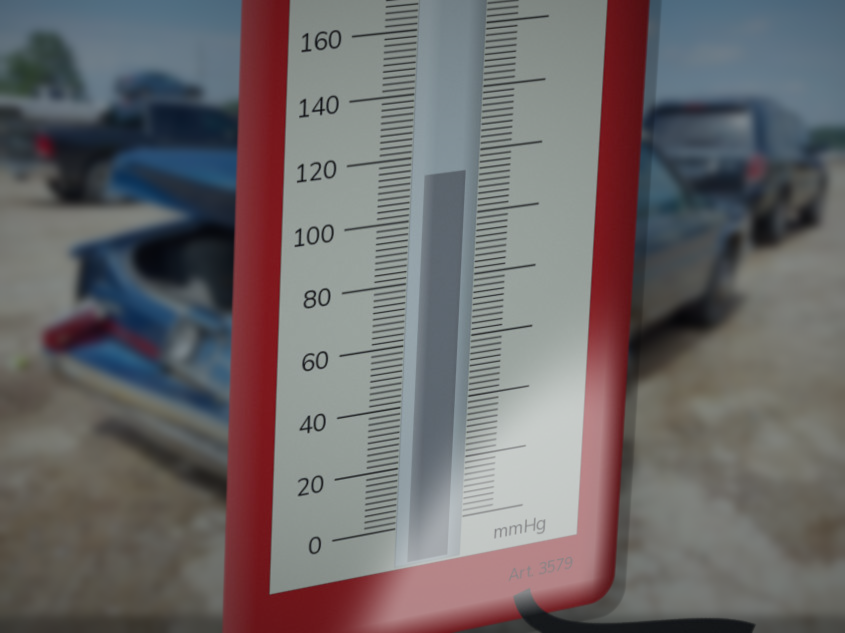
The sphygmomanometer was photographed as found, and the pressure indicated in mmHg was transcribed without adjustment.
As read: 114 mmHg
